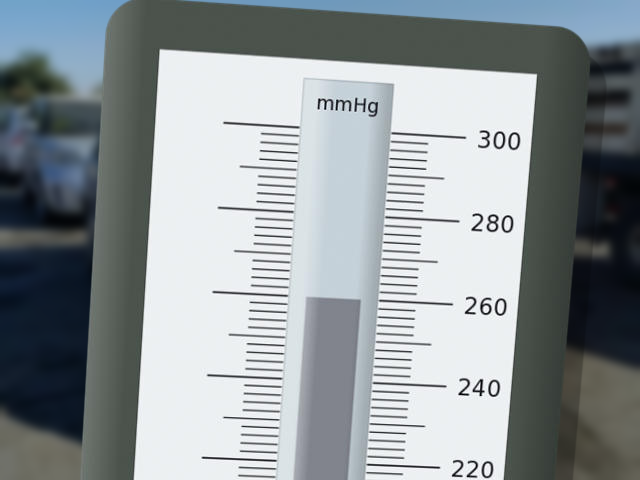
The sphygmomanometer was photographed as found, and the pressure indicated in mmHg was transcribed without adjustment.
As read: 260 mmHg
